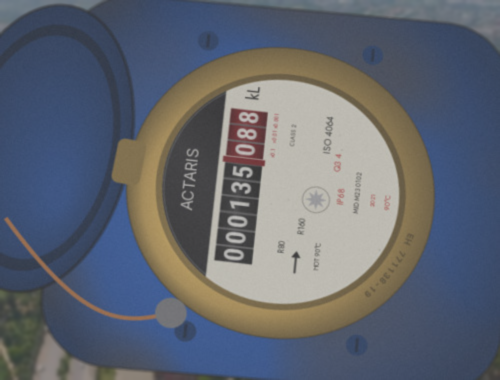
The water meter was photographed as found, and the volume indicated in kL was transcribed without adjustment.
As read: 135.088 kL
